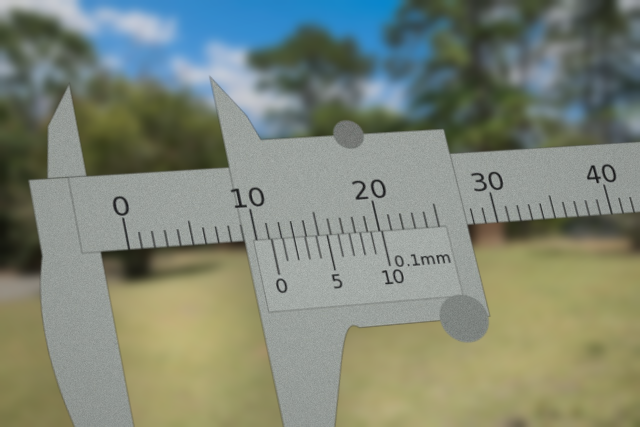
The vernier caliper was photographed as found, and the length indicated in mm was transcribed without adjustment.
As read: 11.2 mm
